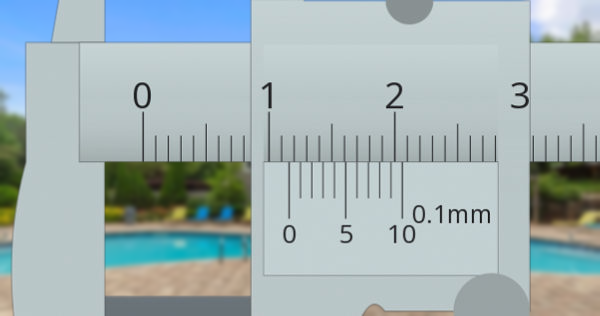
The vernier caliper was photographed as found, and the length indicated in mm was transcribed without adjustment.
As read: 11.6 mm
